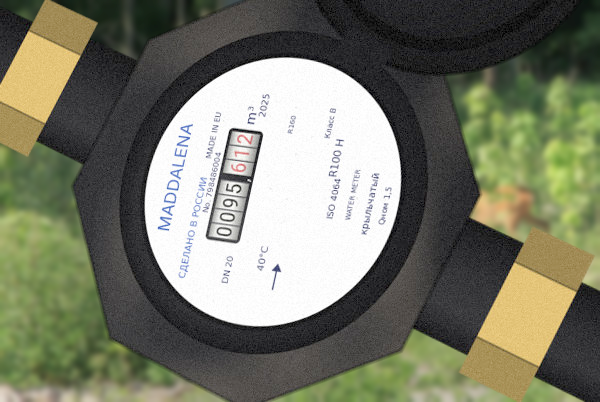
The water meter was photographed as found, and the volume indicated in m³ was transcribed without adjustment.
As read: 95.612 m³
